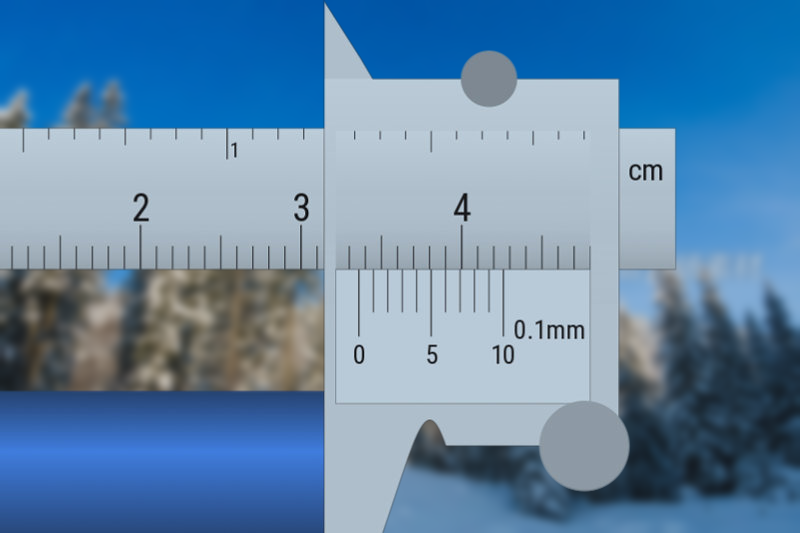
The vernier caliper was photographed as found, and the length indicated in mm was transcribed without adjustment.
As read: 33.6 mm
